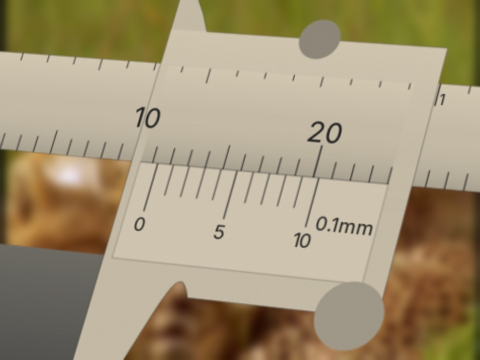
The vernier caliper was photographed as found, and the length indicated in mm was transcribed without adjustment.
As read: 11.3 mm
